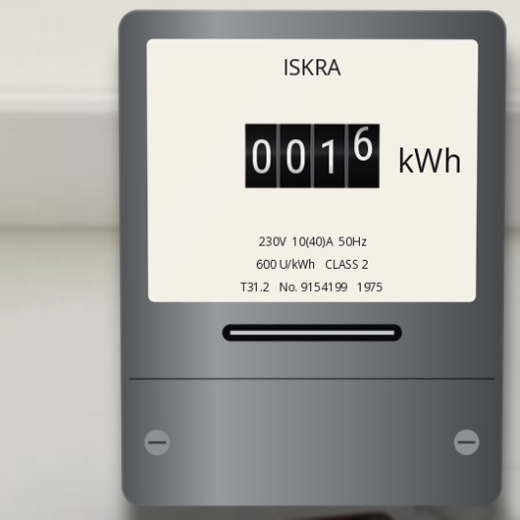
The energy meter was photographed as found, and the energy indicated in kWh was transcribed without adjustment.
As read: 16 kWh
